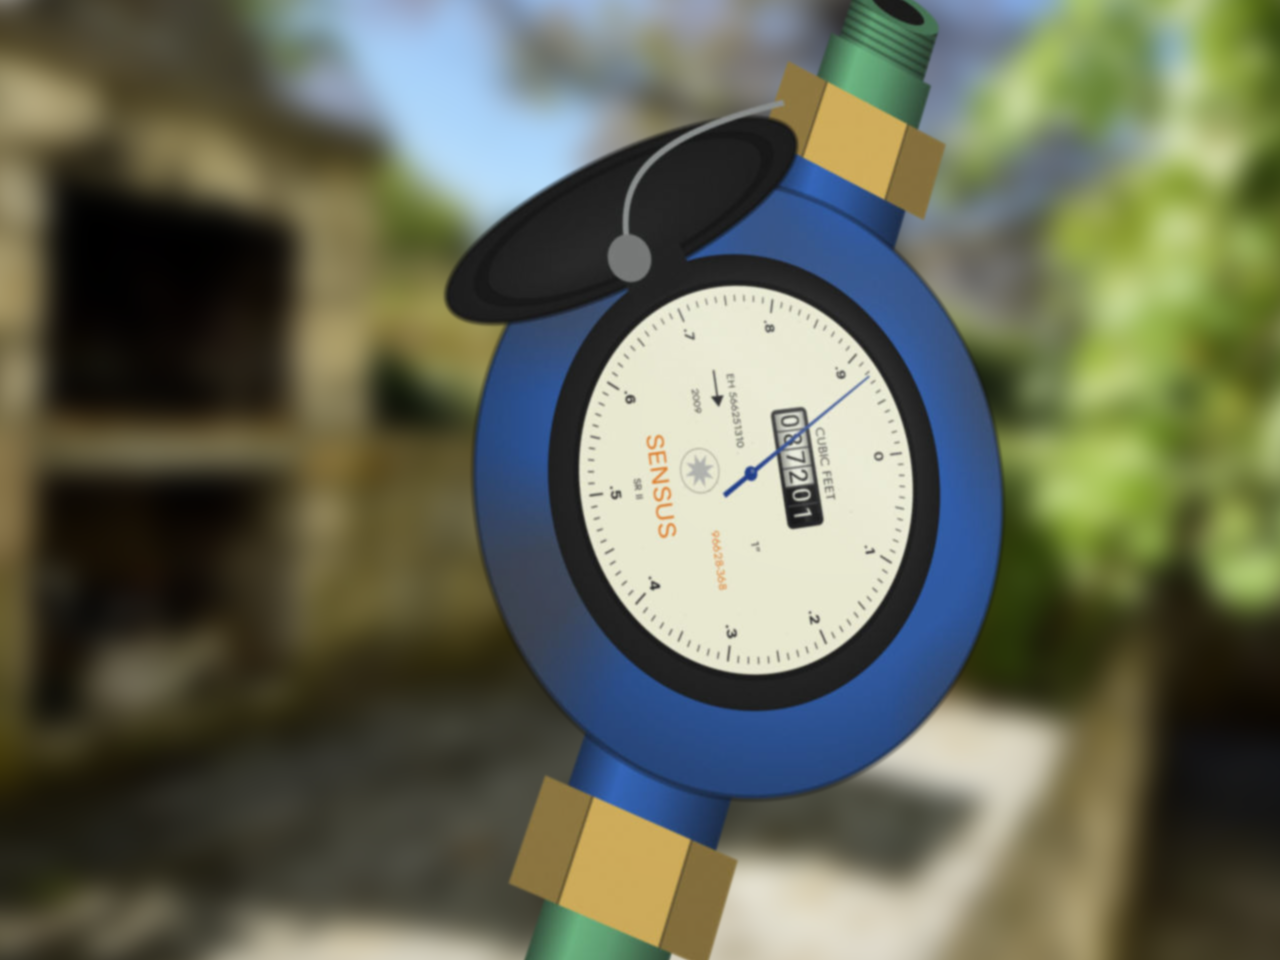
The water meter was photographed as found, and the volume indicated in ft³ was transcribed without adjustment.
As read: 87200.92 ft³
